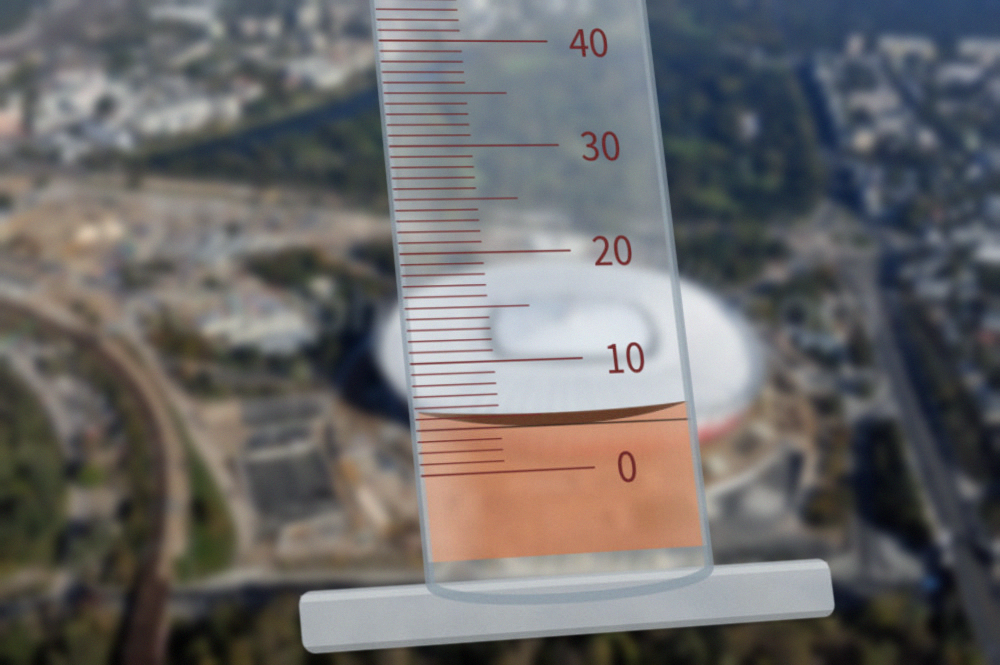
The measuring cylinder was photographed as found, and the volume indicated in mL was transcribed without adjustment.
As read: 4 mL
